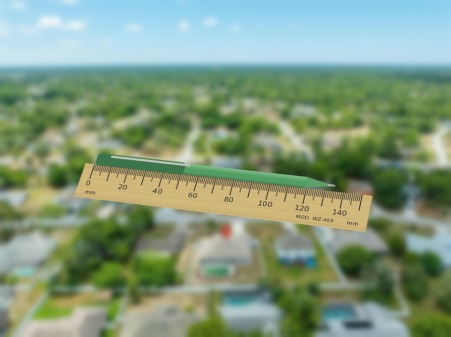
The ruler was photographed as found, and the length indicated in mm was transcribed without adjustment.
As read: 135 mm
